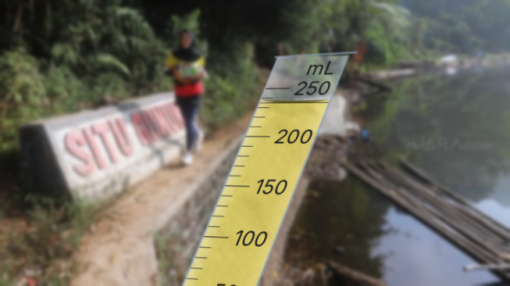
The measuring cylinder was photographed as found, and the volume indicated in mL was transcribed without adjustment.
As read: 235 mL
